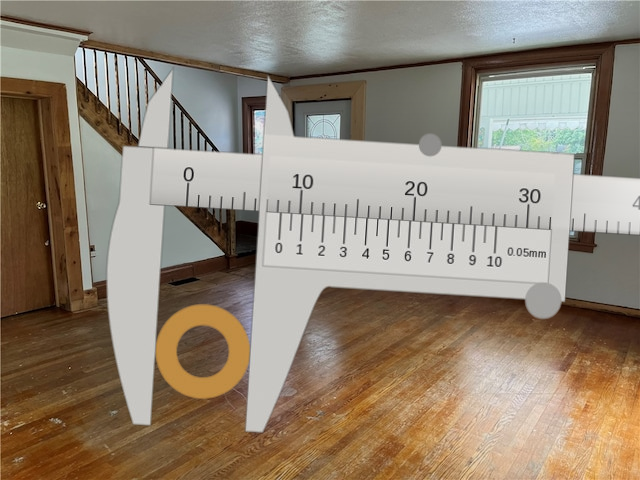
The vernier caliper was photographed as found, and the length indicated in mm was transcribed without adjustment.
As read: 8.3 mm
